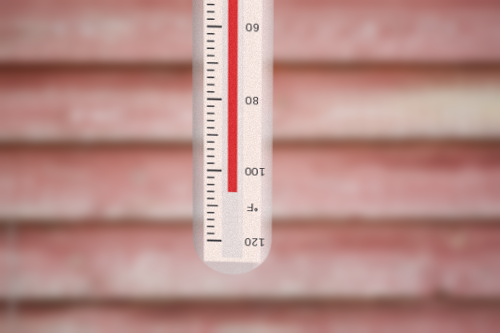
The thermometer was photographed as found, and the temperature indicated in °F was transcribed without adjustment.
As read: 106 °F
